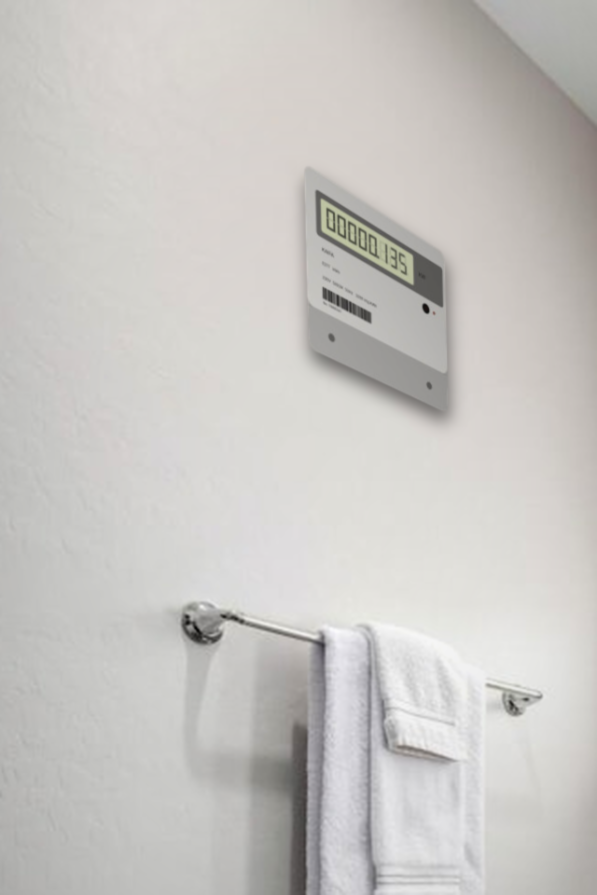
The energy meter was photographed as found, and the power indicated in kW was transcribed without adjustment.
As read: 0.135 kW
